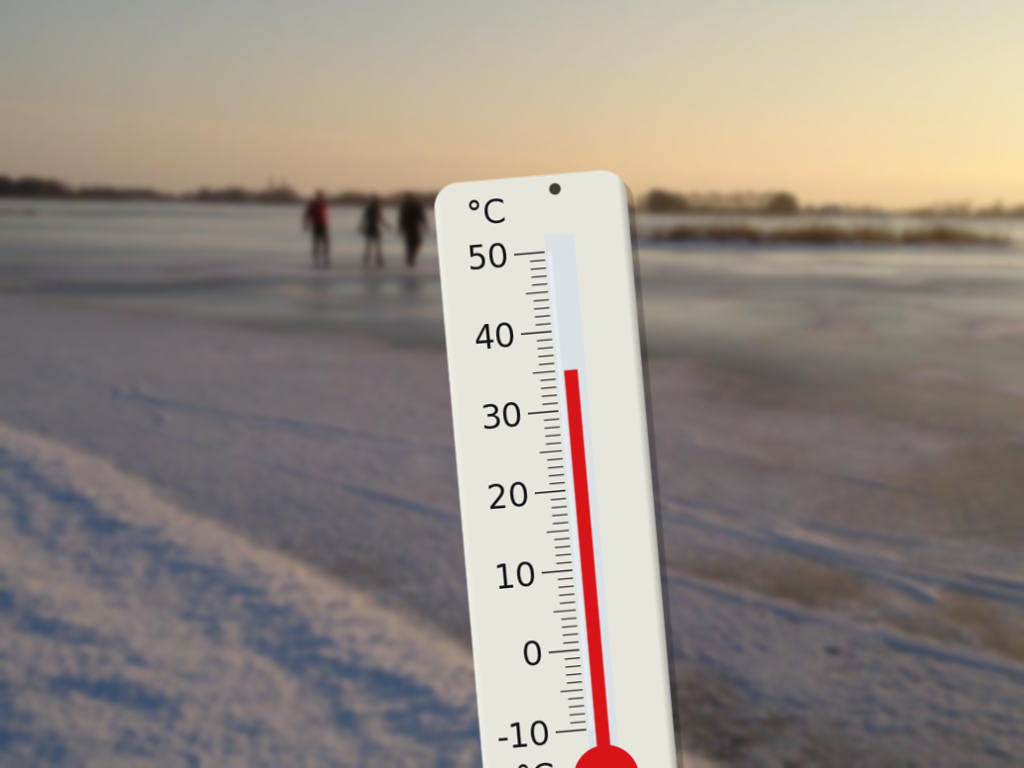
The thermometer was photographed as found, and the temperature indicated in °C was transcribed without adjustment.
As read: 35 °C
